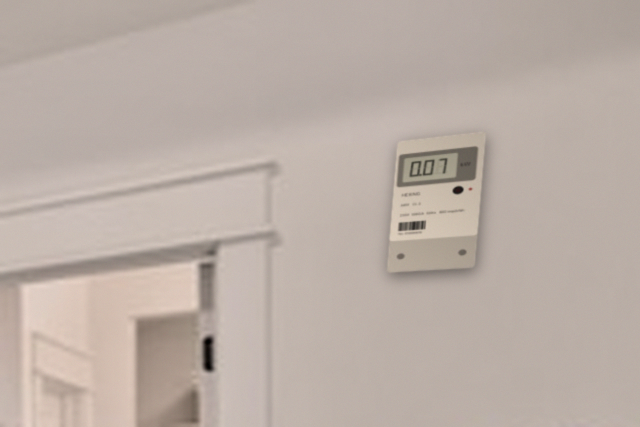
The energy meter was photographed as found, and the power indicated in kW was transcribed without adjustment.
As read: 0.07 kW
